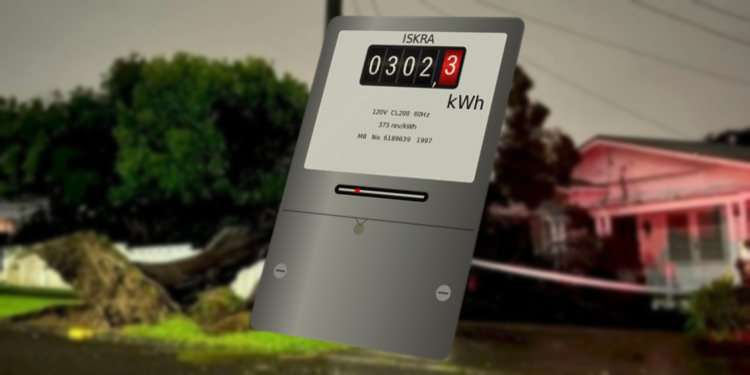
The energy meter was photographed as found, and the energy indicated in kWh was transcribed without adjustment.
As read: 302.3 kWh
